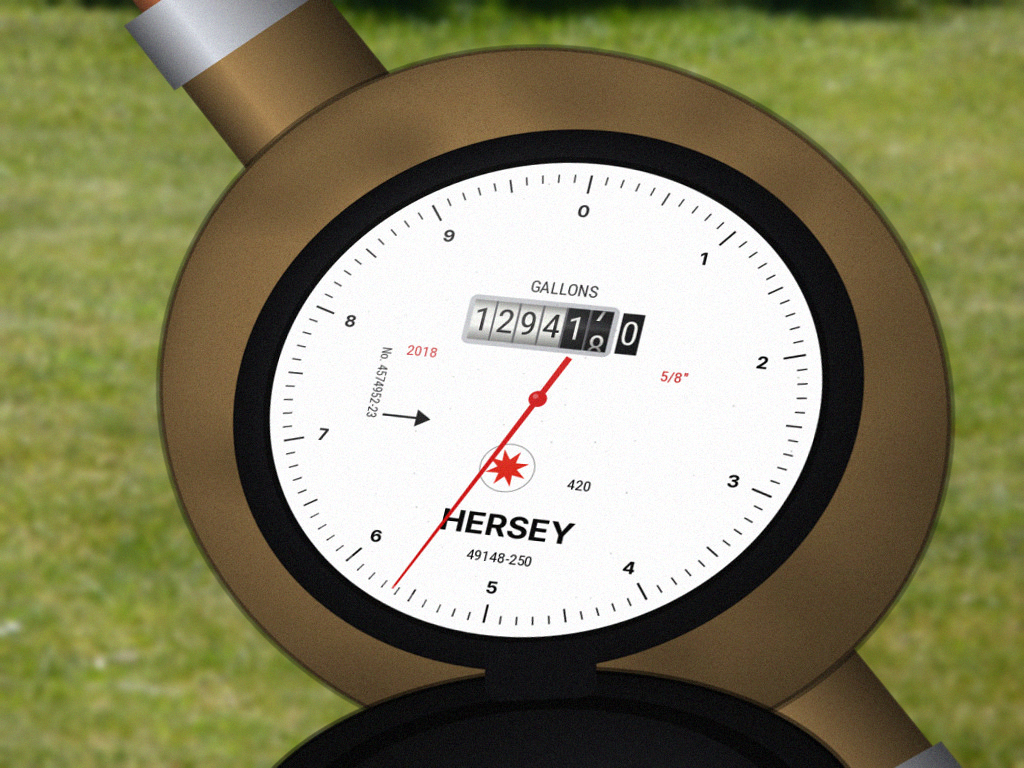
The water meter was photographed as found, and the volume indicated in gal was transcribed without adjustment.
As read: 1294175.6 gal
